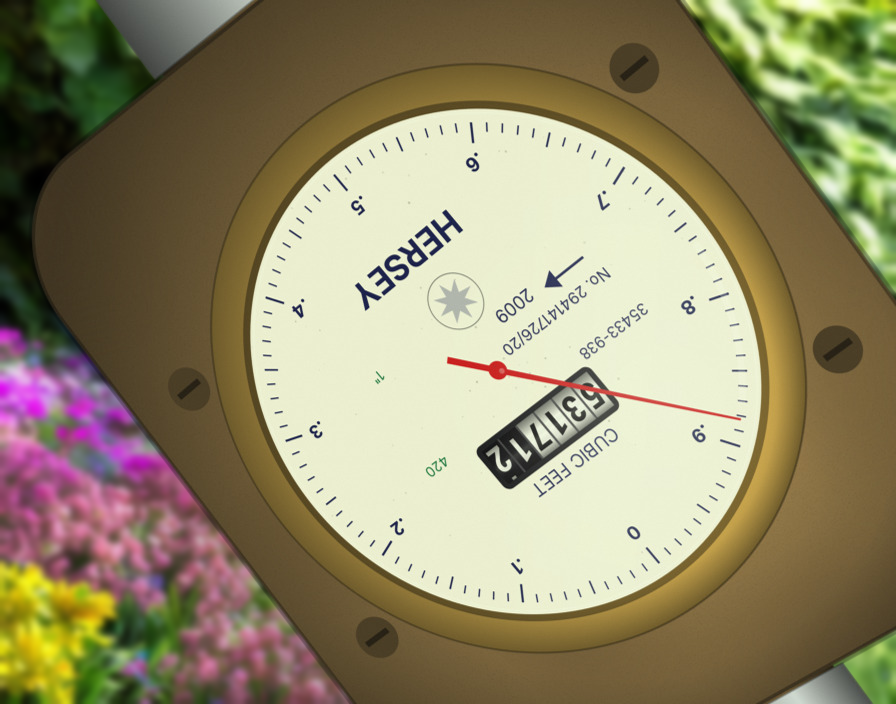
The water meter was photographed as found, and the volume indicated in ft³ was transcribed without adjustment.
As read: 531711.88 ft³
